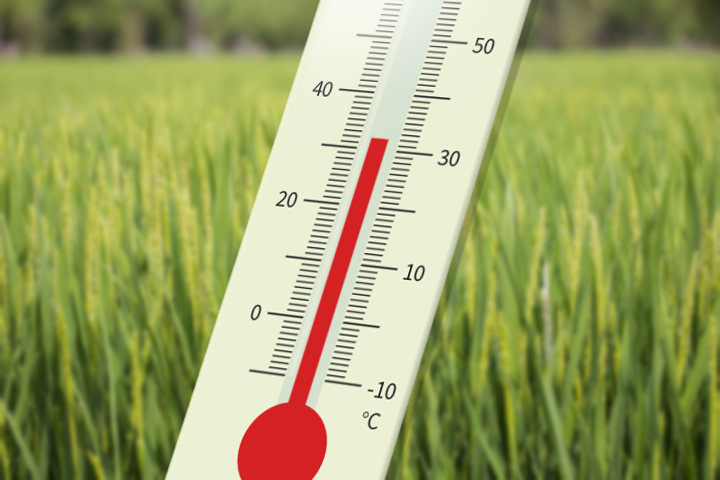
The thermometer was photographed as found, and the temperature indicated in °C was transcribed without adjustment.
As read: 32 °C
